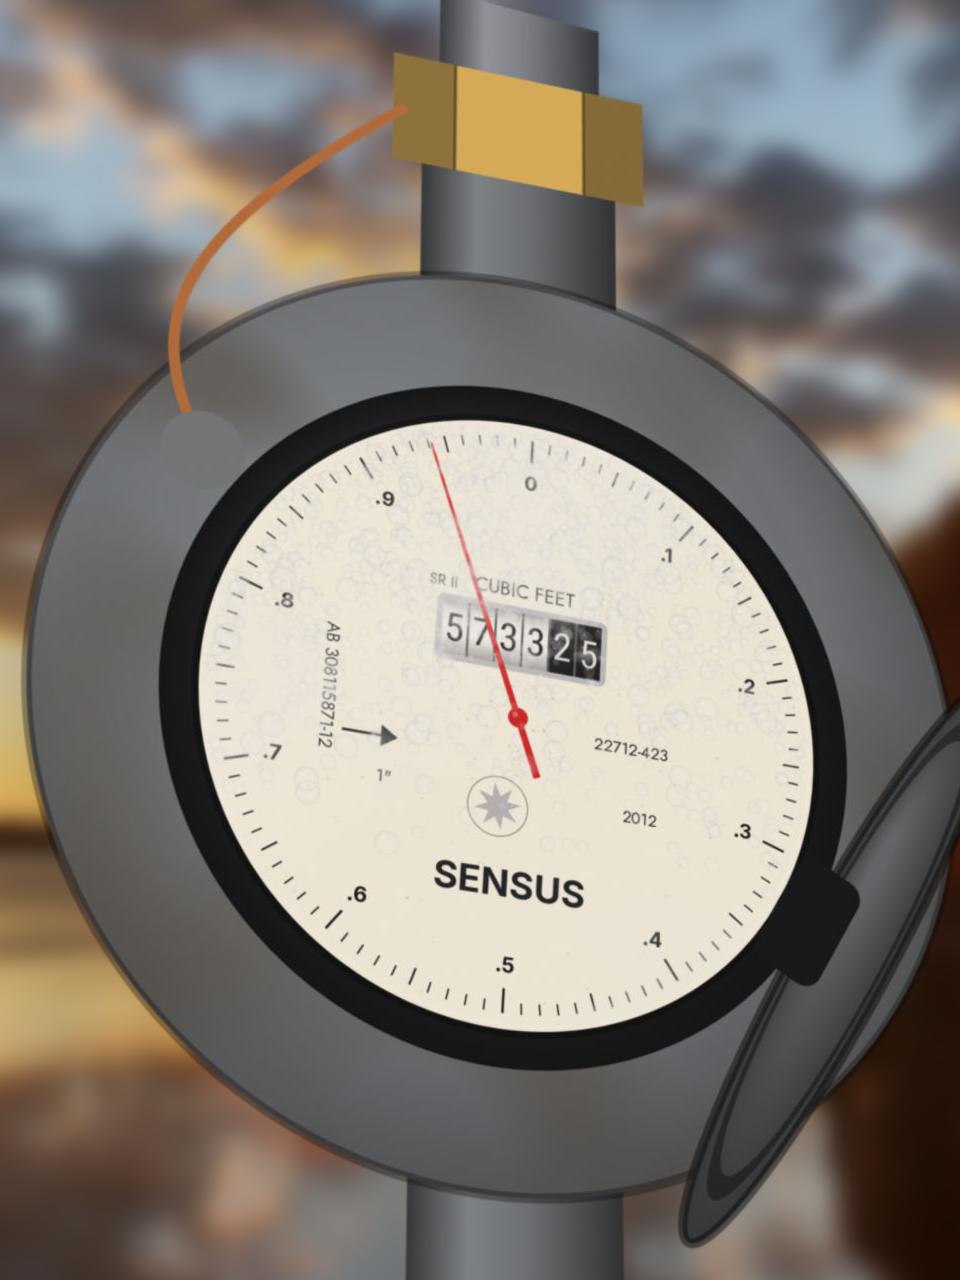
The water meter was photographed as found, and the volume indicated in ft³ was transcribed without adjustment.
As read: 573324.94 ft³
